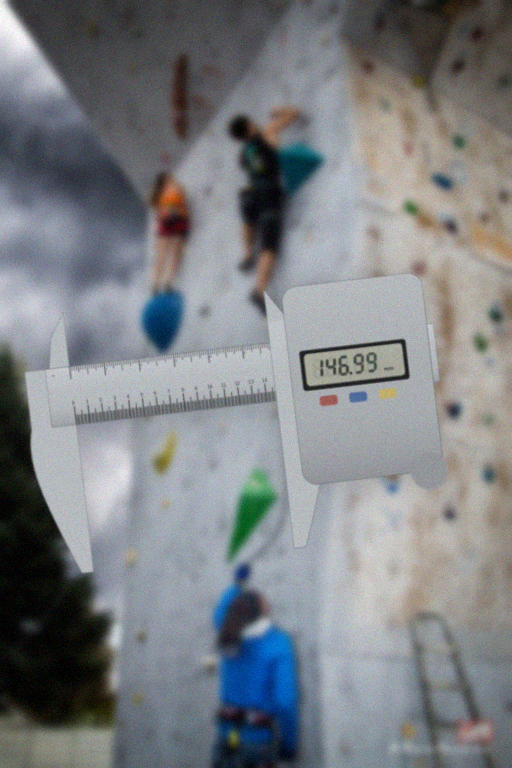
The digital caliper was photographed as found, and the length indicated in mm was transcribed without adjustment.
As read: 146.99 mm
